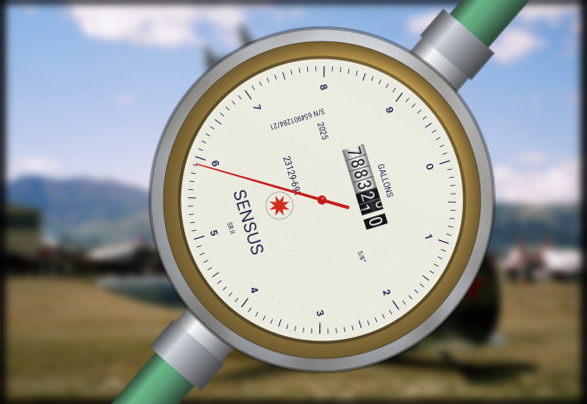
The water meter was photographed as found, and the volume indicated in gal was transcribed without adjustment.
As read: 7883205.9 gal
